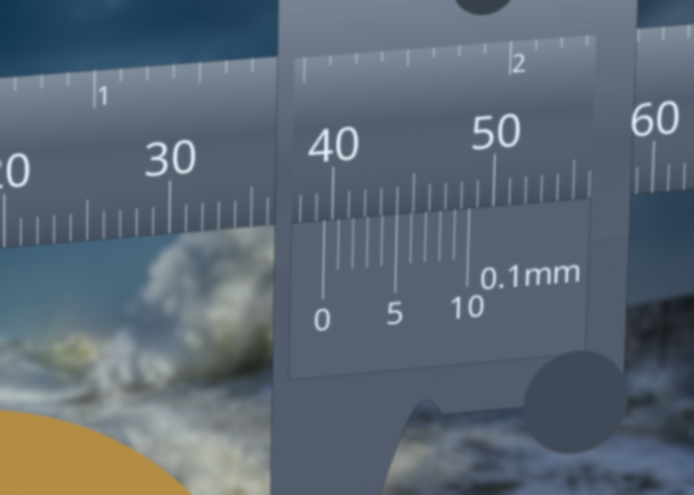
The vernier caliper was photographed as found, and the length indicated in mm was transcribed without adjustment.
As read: 39.5 mm
